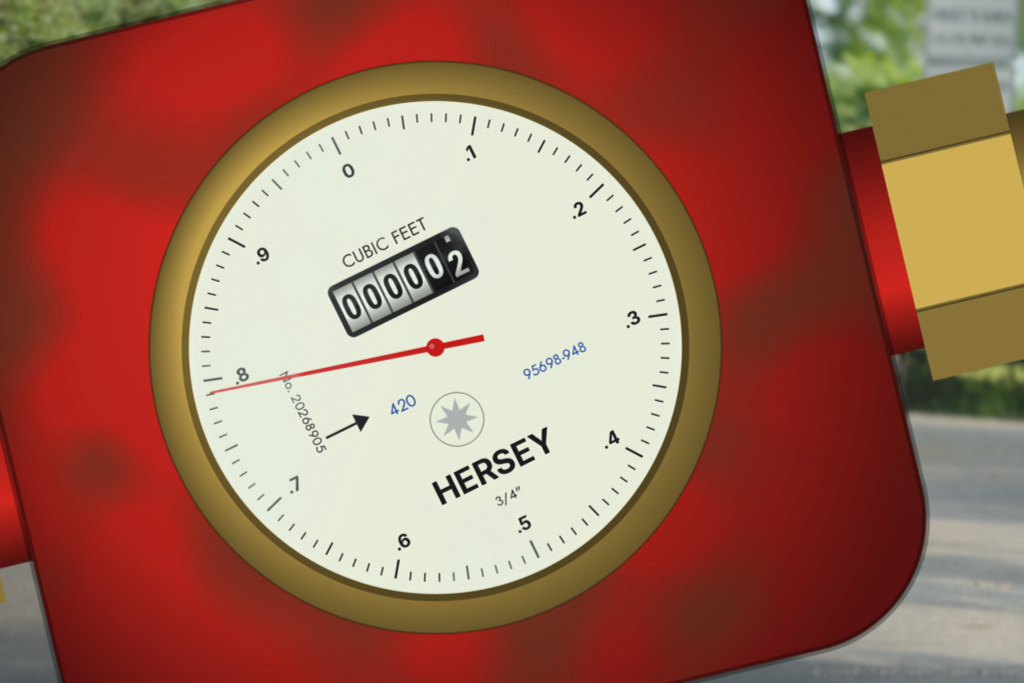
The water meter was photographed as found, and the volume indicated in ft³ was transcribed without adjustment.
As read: 1.79 ft³
